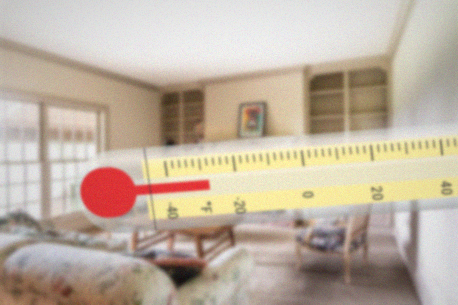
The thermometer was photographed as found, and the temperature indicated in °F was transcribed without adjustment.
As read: -28 °F
